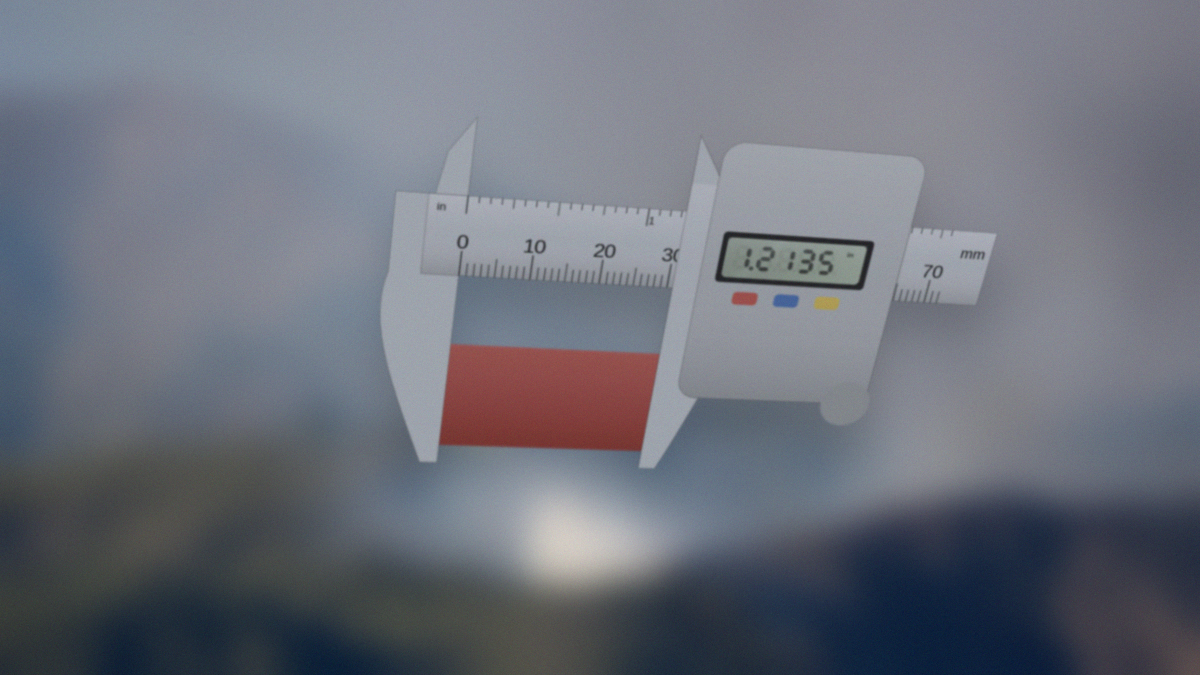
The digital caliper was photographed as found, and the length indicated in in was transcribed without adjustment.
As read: 1.2135 in
